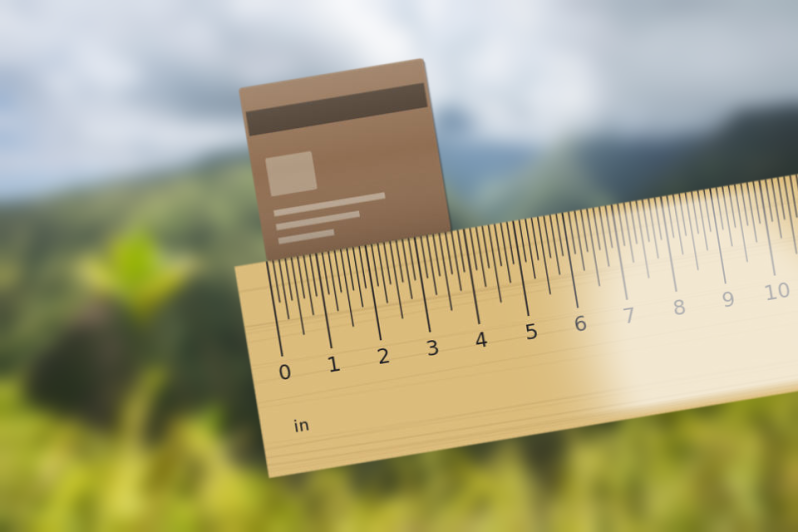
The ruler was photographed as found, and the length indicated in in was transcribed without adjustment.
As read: 3.75 in
